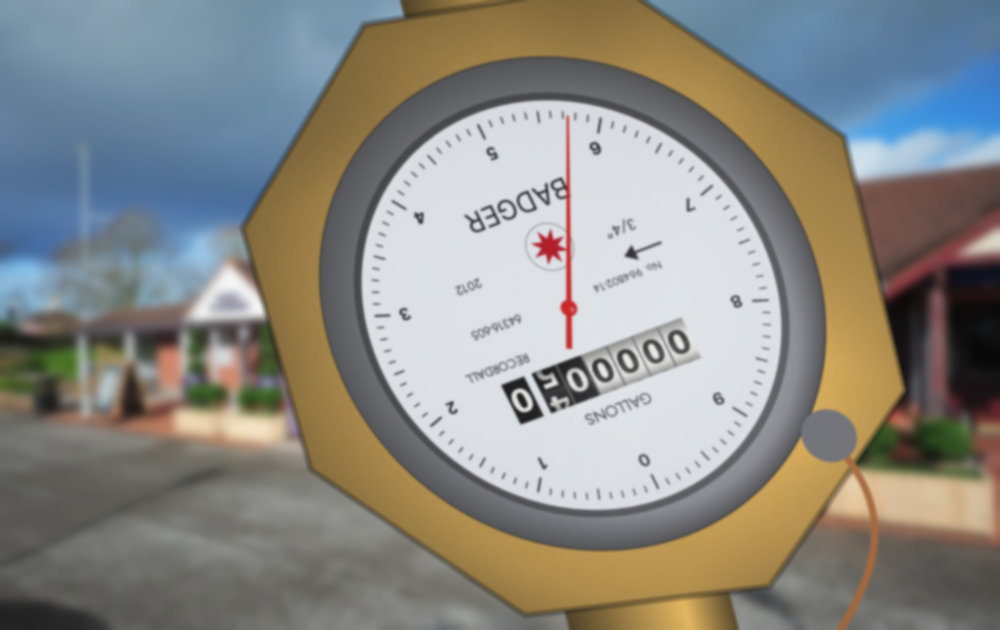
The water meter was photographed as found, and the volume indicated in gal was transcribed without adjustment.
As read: 45.7 gal
